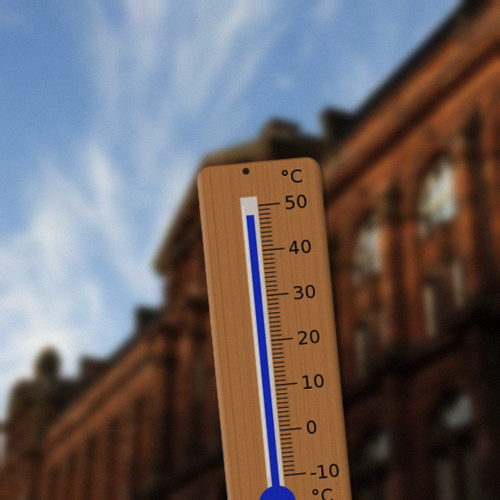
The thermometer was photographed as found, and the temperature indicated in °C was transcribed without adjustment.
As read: 48 °C
